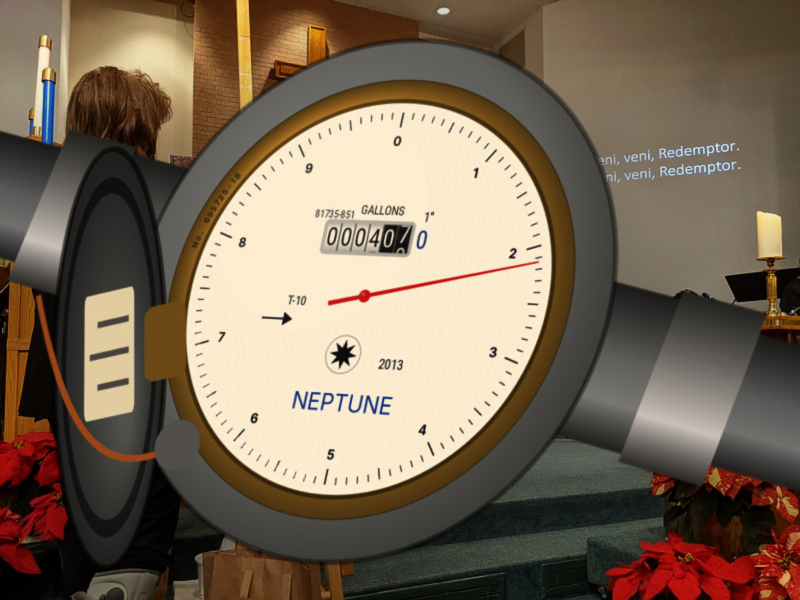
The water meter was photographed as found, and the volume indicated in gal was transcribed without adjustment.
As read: 4072.1 gal
